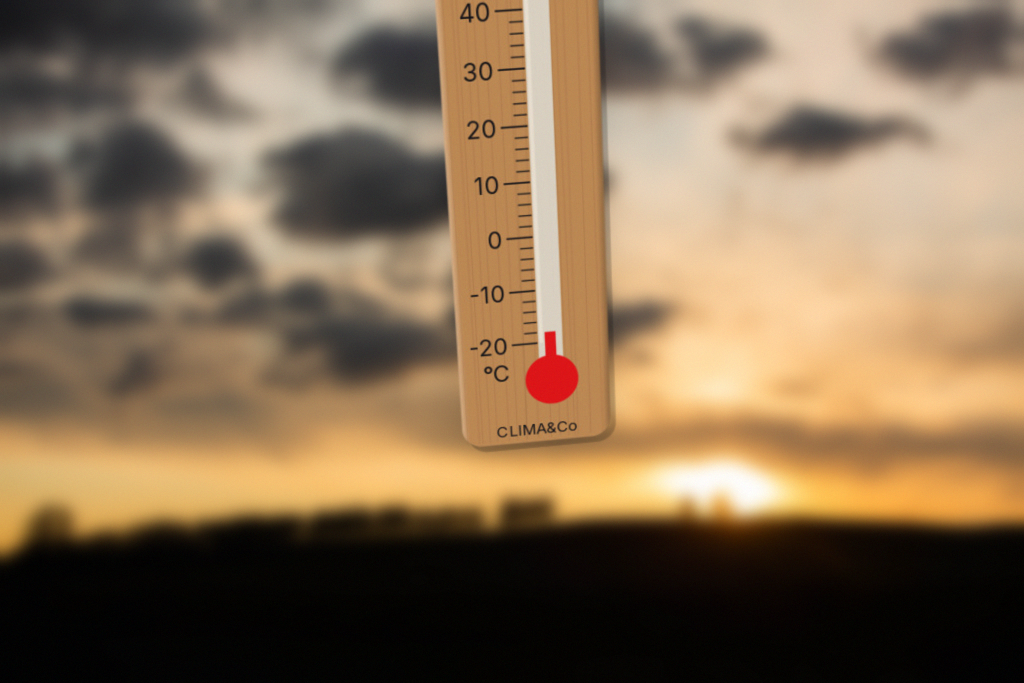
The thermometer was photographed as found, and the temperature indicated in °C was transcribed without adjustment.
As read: -18 °C
